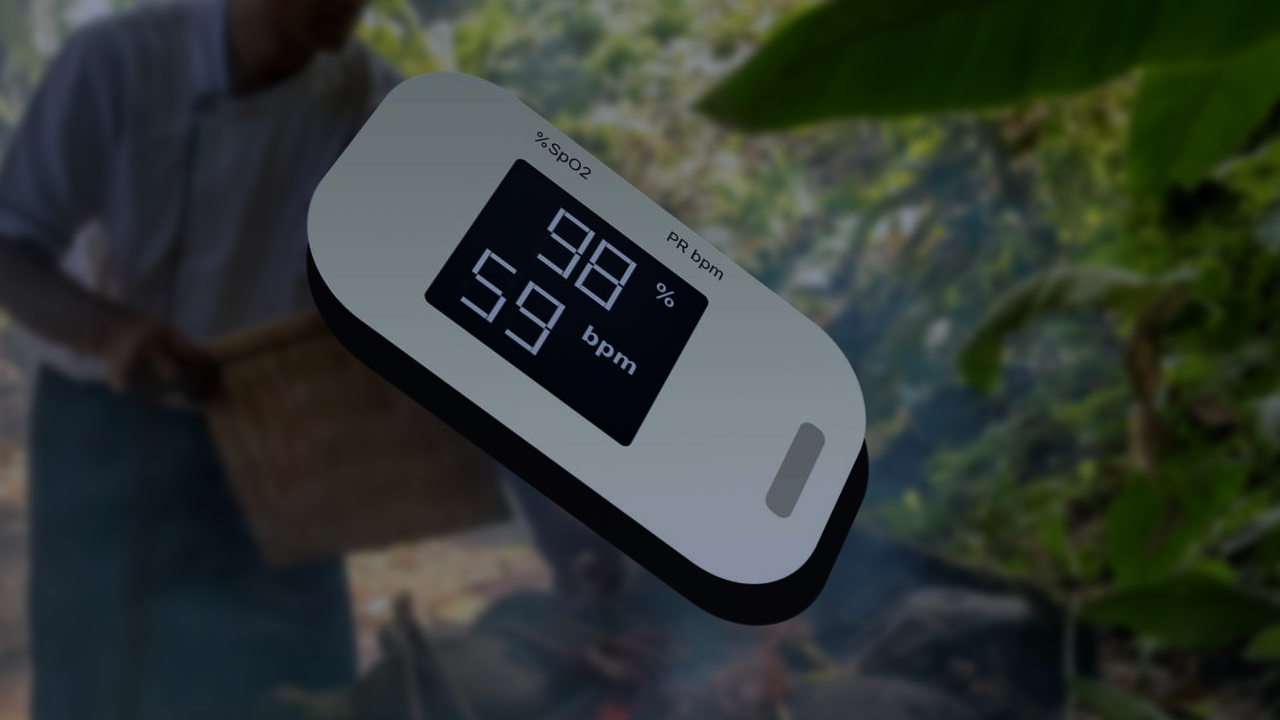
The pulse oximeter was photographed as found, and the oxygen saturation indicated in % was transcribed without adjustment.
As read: 98 %
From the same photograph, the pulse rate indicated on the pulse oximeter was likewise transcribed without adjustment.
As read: 59 bpm
